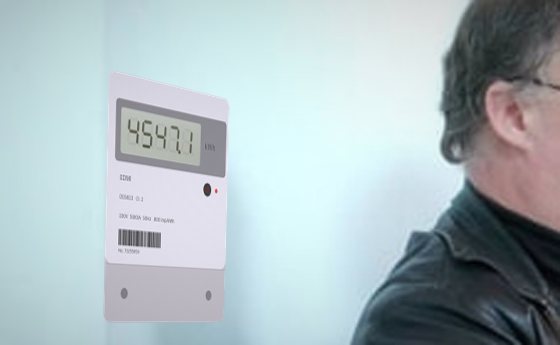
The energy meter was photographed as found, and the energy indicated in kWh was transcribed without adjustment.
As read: 4547.1 kWh
